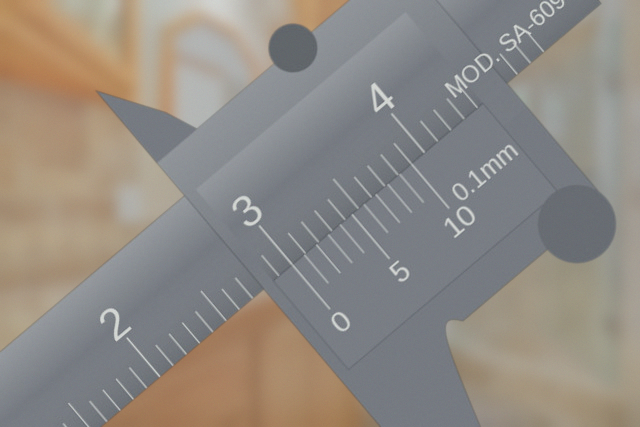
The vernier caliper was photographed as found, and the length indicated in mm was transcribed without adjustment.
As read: 30.0 mm
